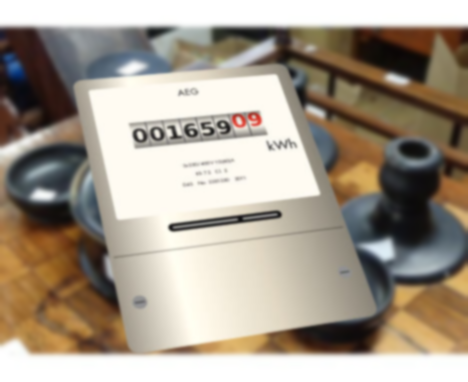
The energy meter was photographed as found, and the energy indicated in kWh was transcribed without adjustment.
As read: 1659.09 kWh
